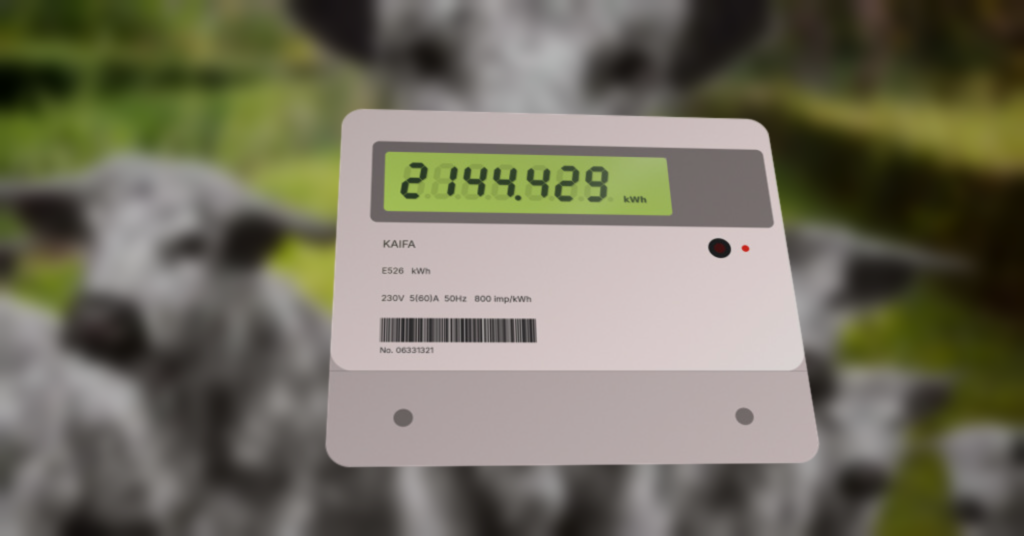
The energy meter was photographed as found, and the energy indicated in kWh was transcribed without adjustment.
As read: 2144.429 kWh
